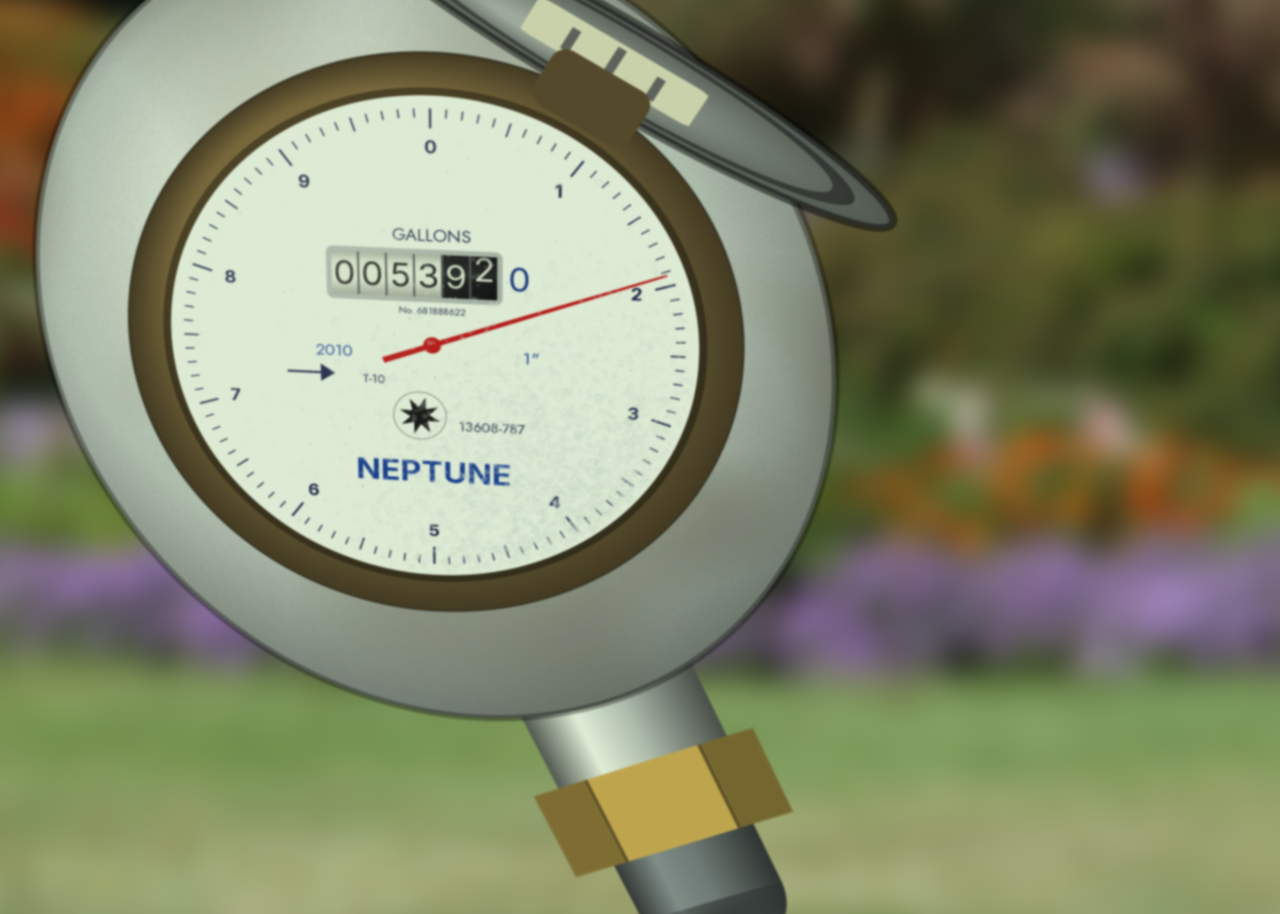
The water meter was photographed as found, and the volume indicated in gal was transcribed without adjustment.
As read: 53921.9 gal
